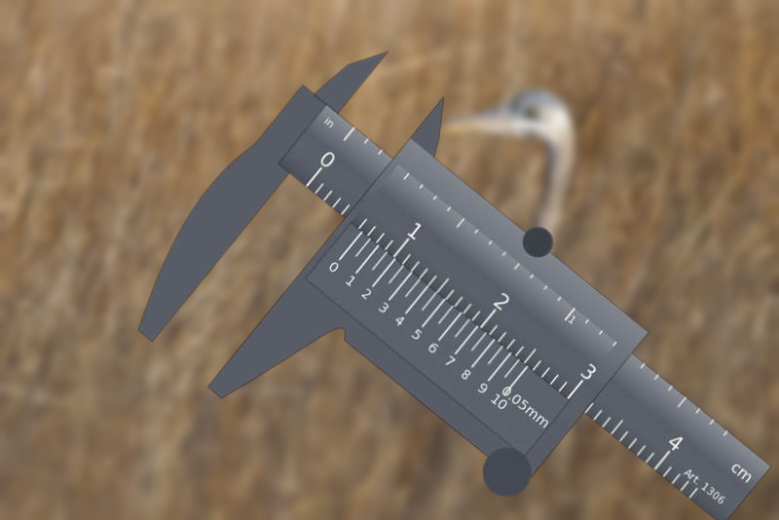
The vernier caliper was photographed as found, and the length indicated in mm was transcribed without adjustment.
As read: 6.4 mm
